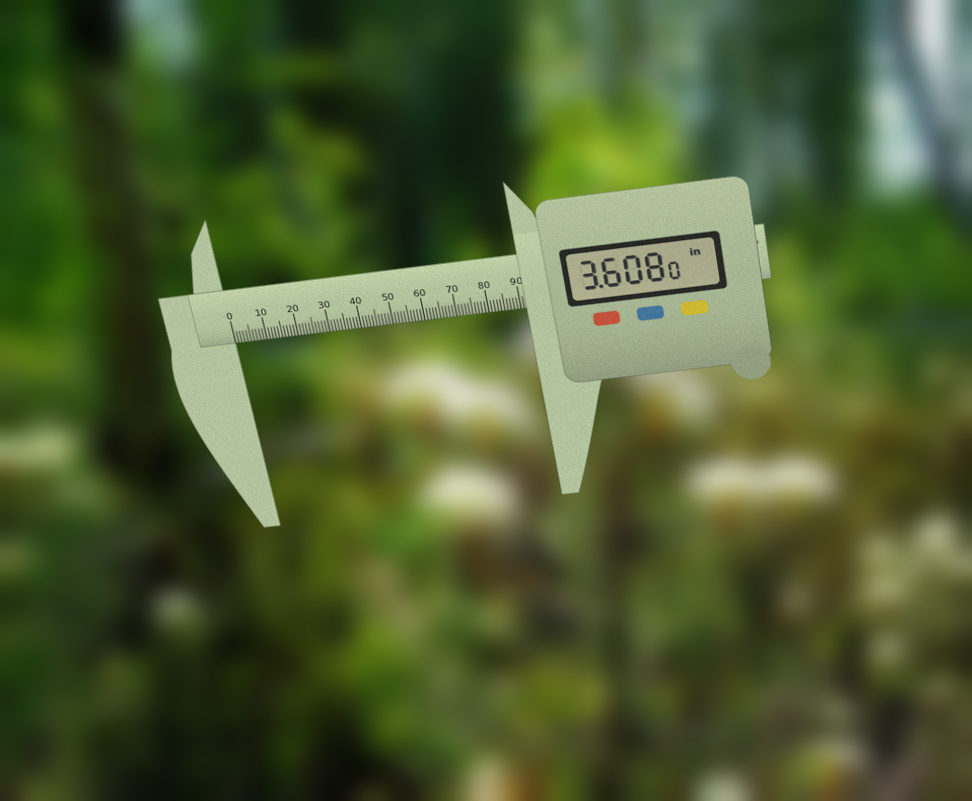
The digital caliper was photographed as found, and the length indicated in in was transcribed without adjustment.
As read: 3.6080 in
